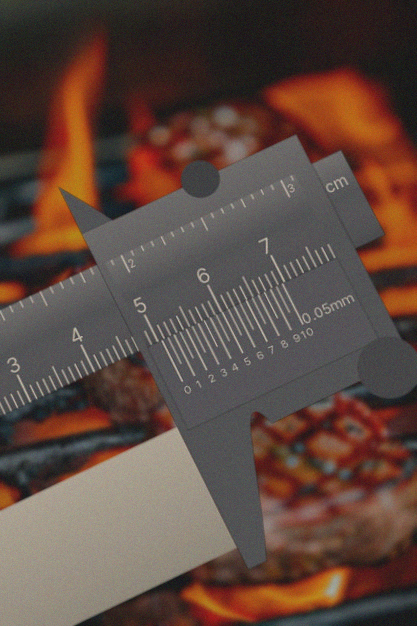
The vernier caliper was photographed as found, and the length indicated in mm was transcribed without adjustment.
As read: 50.6 mm
